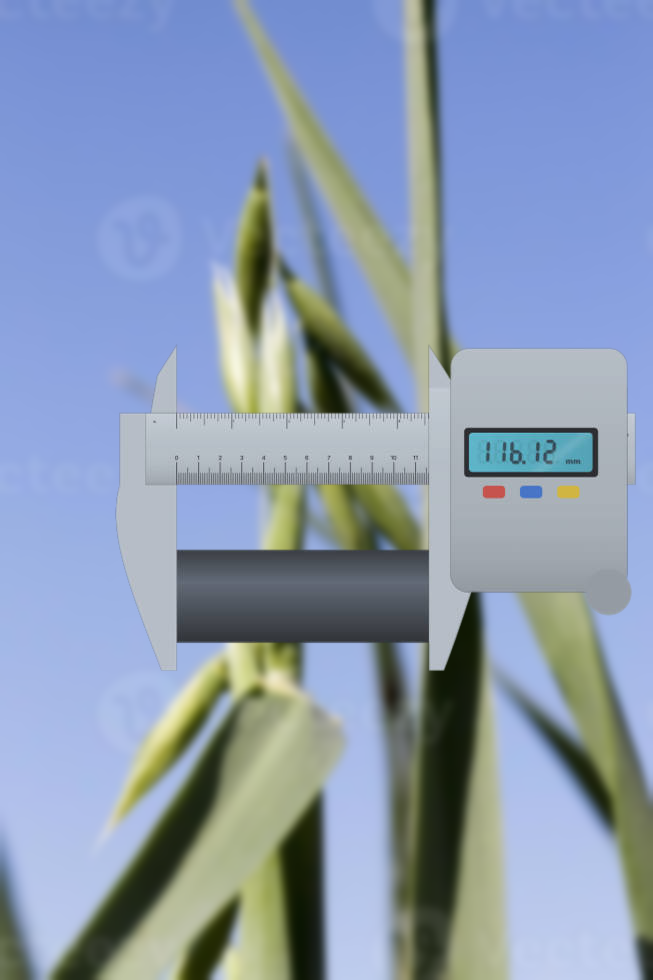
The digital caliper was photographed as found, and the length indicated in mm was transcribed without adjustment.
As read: 116.12 mm
